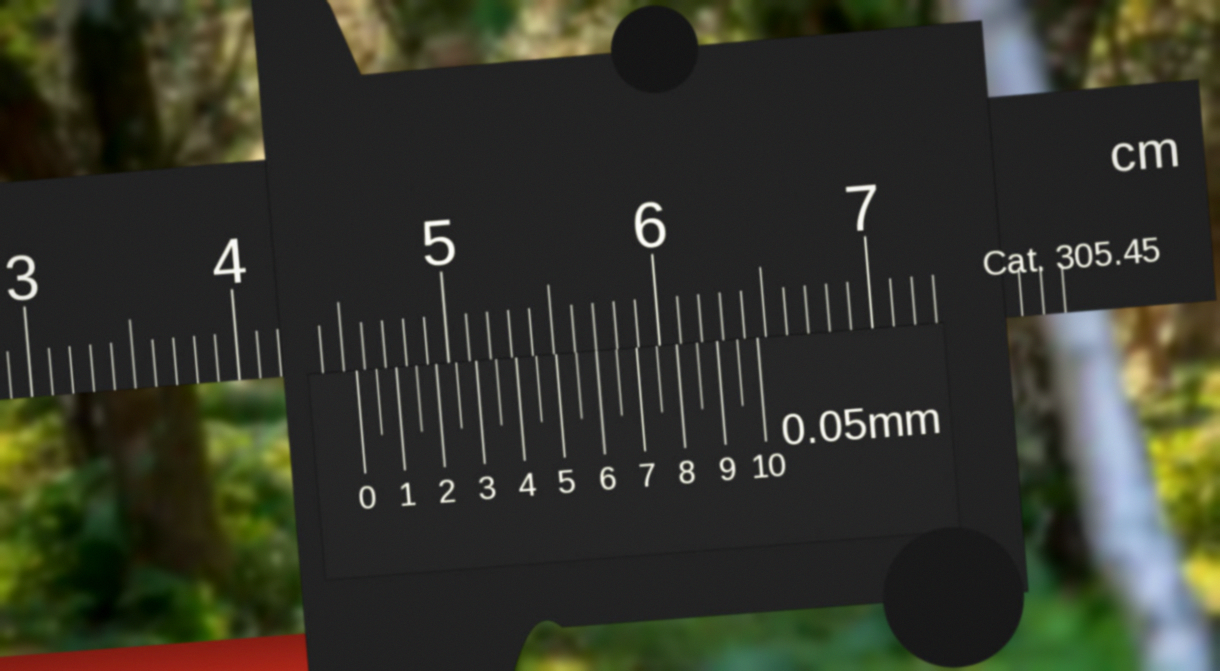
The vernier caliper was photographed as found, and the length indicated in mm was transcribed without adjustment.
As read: 45.6 mm
